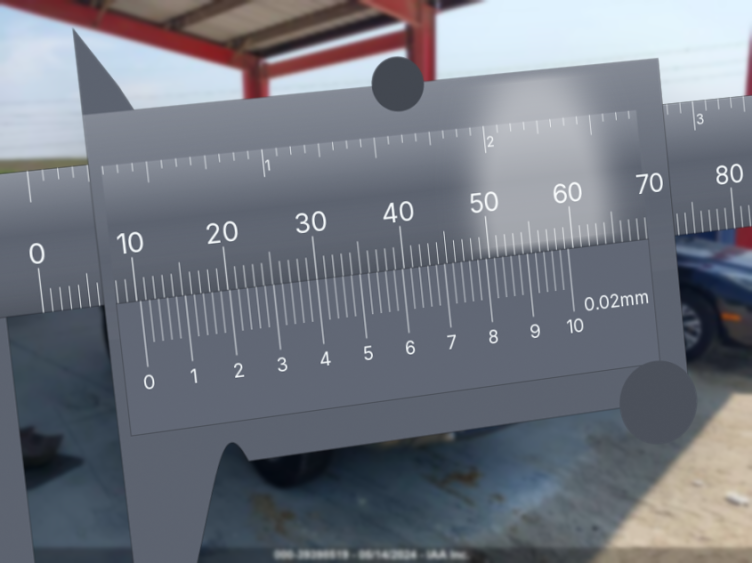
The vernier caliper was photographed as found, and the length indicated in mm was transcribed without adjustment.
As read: 10.4 mm
